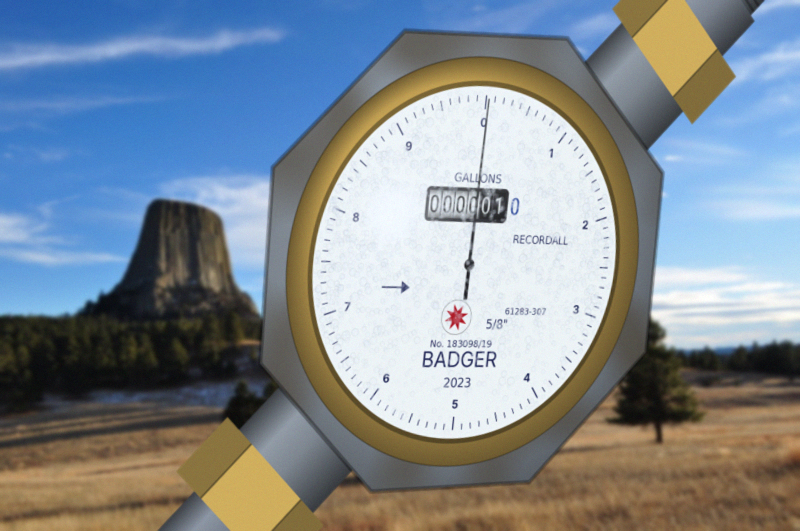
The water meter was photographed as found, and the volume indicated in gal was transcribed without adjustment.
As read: 10.0 gal
